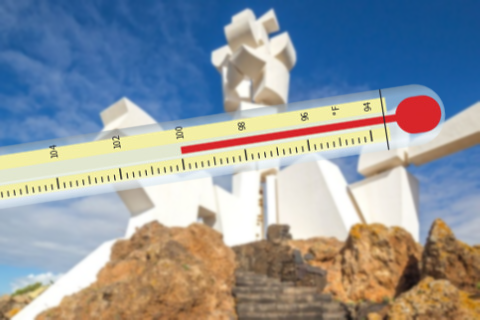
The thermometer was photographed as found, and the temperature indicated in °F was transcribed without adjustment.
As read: 100 °F
